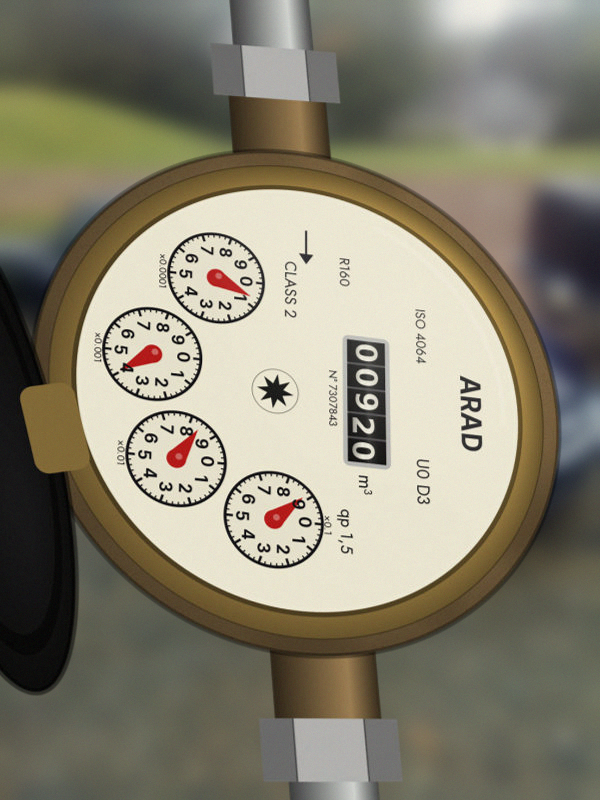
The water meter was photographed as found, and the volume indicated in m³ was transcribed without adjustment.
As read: 919.8840 m³
